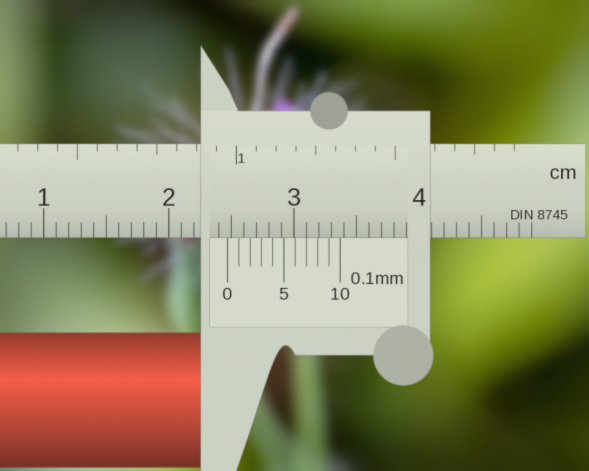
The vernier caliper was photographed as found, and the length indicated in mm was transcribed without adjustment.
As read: 24.7 mm
